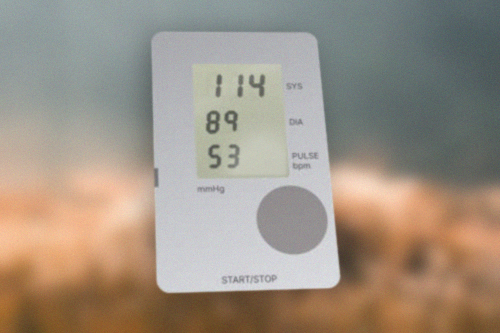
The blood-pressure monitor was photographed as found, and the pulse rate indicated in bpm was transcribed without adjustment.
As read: 53 bpm
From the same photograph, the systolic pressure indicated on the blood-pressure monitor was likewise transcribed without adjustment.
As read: 114 mmHg
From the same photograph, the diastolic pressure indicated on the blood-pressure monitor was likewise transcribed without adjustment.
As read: 89 mmHg
